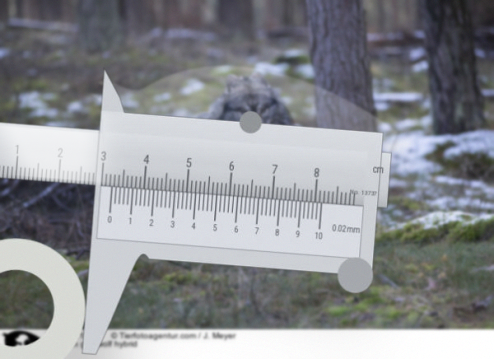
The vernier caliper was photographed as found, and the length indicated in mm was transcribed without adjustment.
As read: 32.5 mm
